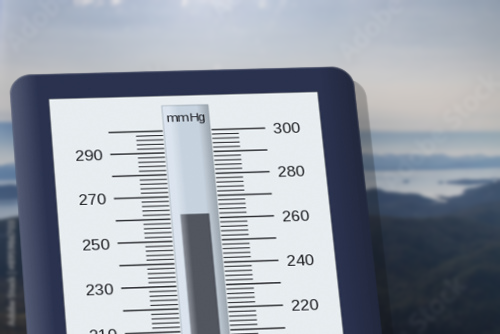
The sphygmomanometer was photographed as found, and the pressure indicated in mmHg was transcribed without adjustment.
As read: 262 mmHg
